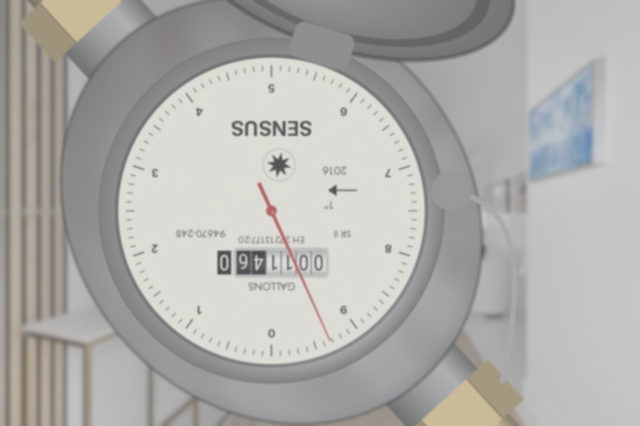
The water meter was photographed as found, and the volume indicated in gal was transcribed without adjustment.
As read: 11459.3 gal
